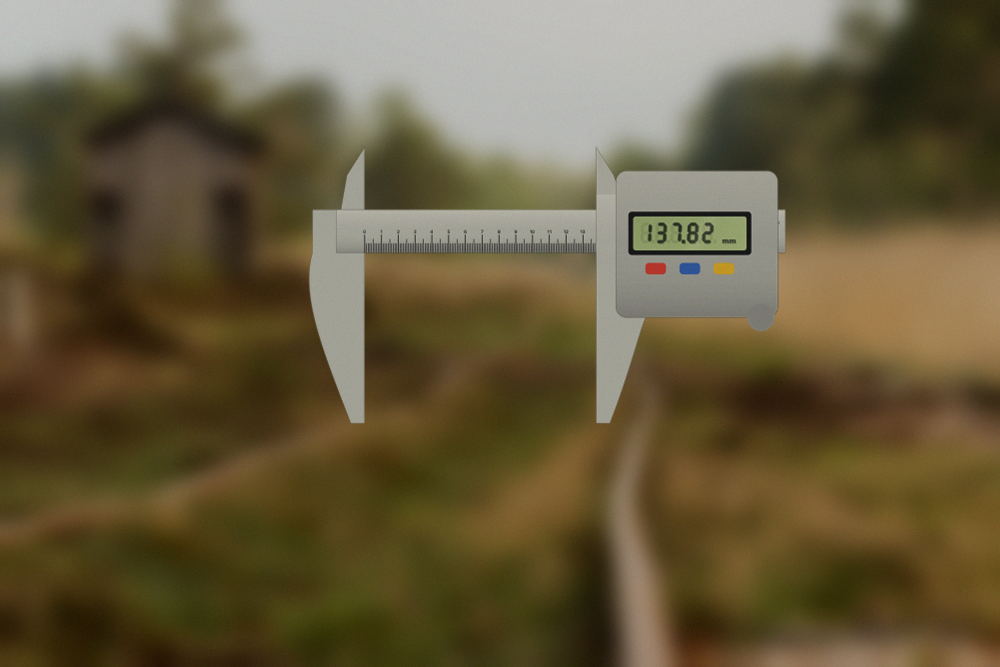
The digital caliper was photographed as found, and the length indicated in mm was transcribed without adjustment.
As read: 137.82 mm
